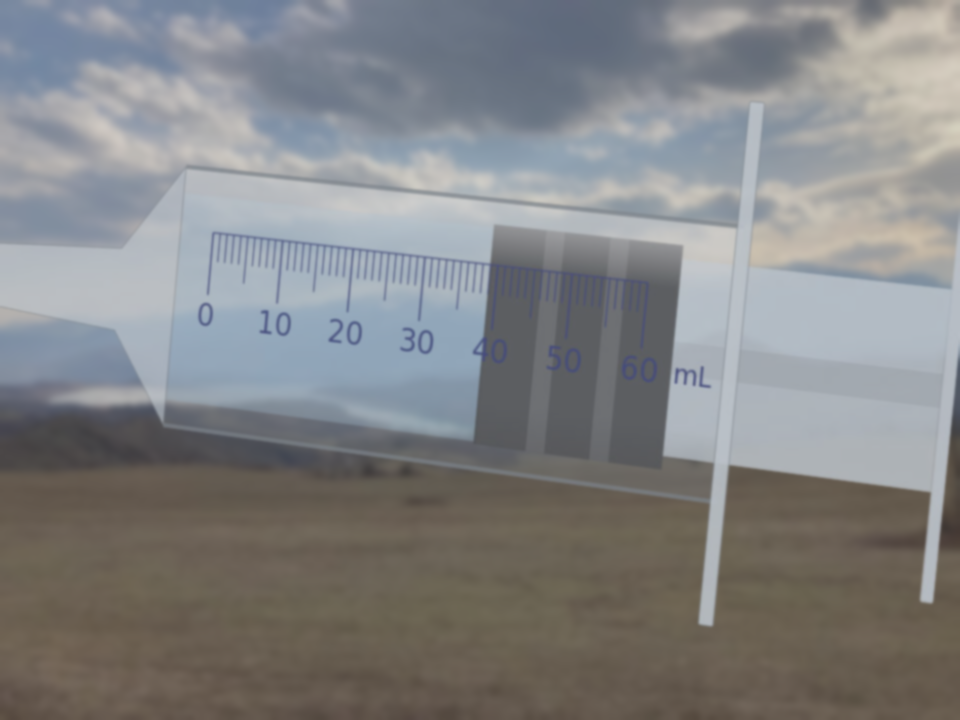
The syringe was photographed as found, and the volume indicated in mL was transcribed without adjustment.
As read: 39 mL
